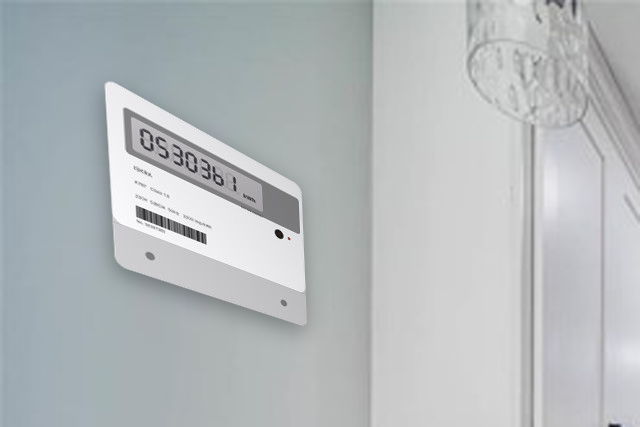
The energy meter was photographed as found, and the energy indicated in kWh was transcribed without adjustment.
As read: 530361 kWh
